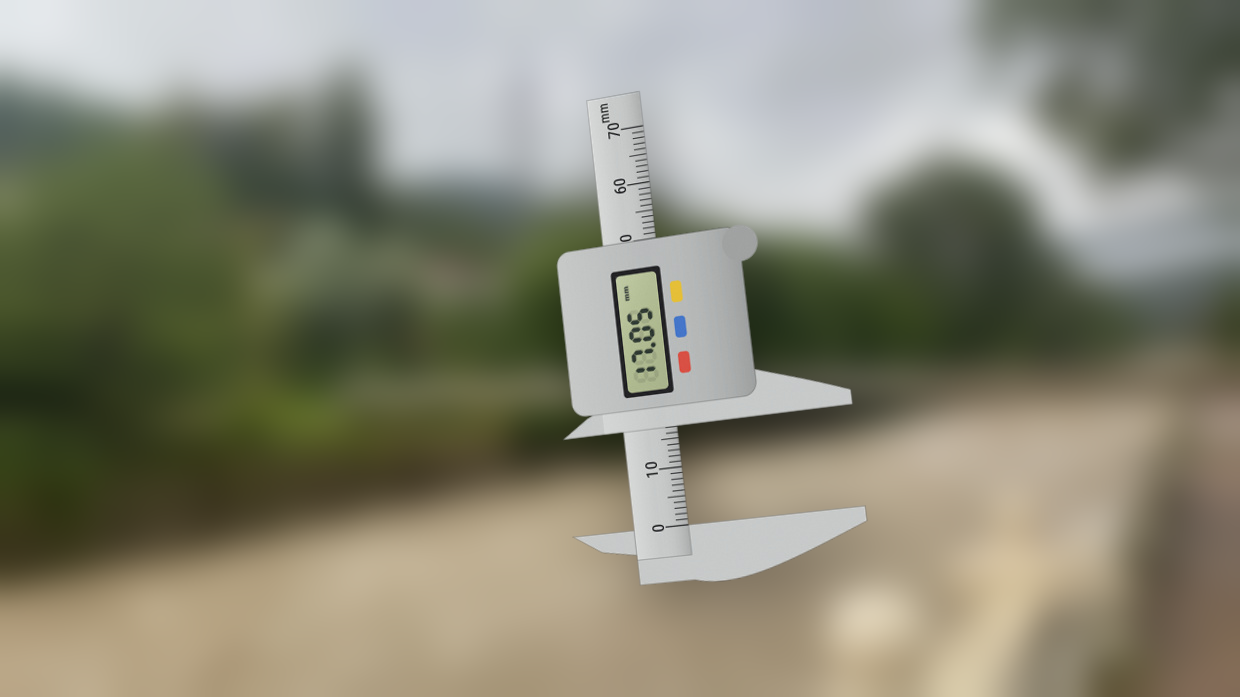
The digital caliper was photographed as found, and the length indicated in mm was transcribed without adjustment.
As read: 17.05 mm
